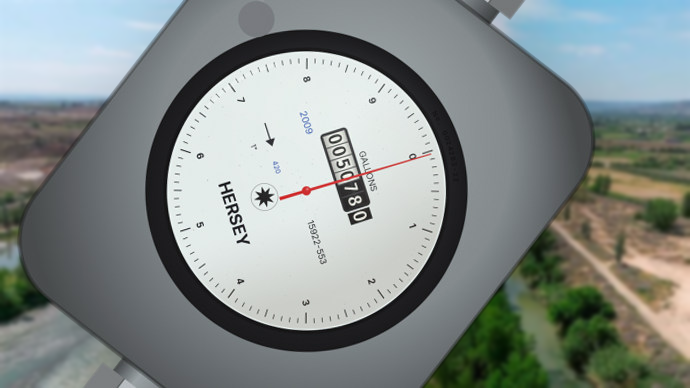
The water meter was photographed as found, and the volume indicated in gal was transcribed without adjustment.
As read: 50780.0 gal
